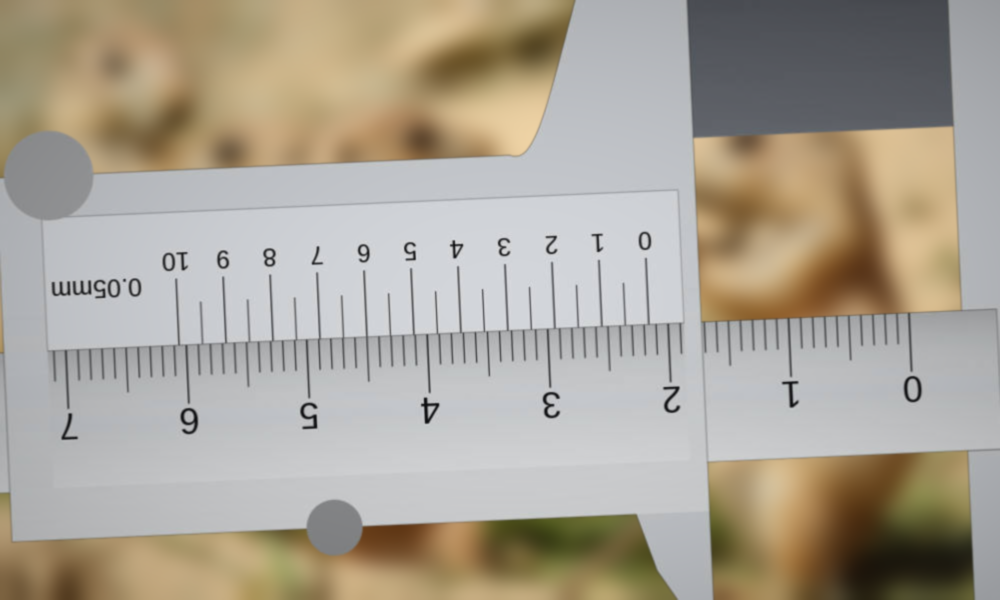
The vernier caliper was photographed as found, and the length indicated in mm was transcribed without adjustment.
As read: 21.6 mm
